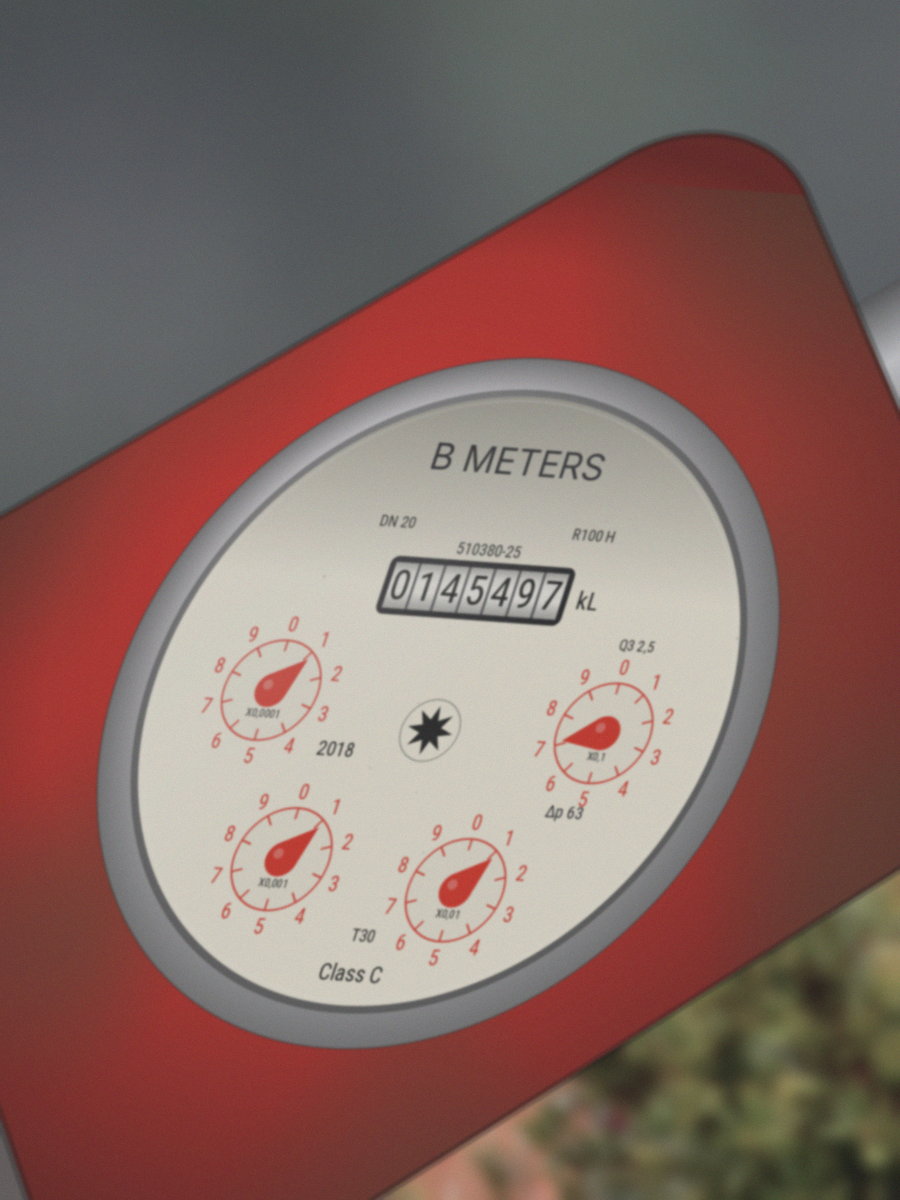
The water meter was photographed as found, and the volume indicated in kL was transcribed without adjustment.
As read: 145497.7111 kL
